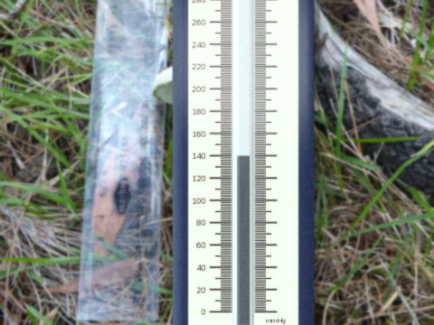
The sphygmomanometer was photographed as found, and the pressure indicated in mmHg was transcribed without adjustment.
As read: 140 mmHg
